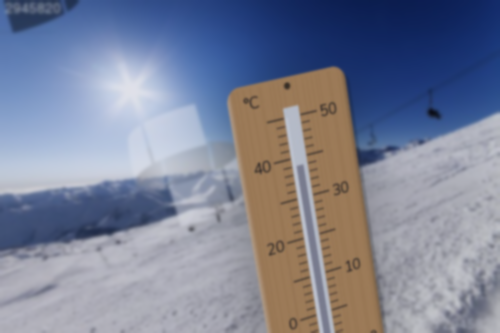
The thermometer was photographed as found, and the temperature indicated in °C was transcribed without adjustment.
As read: 38 °C
